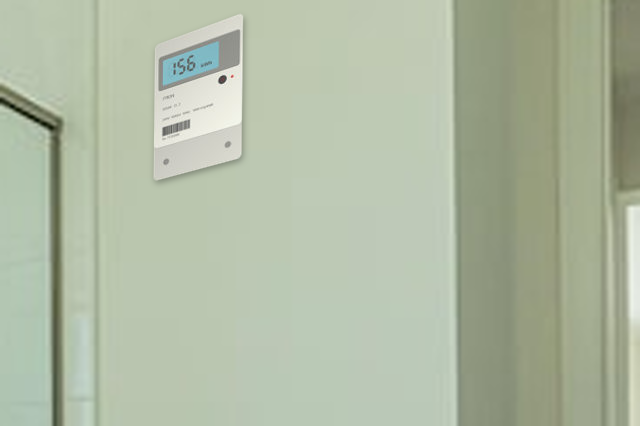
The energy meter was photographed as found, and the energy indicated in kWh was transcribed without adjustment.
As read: 156 kWh
